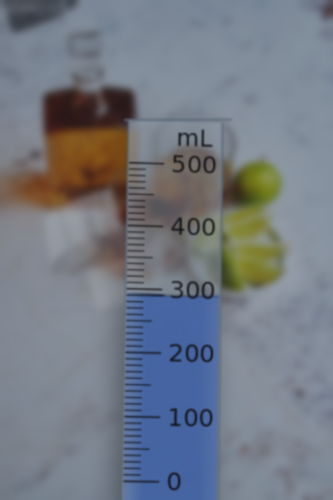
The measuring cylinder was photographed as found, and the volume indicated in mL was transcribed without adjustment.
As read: 290 mL
